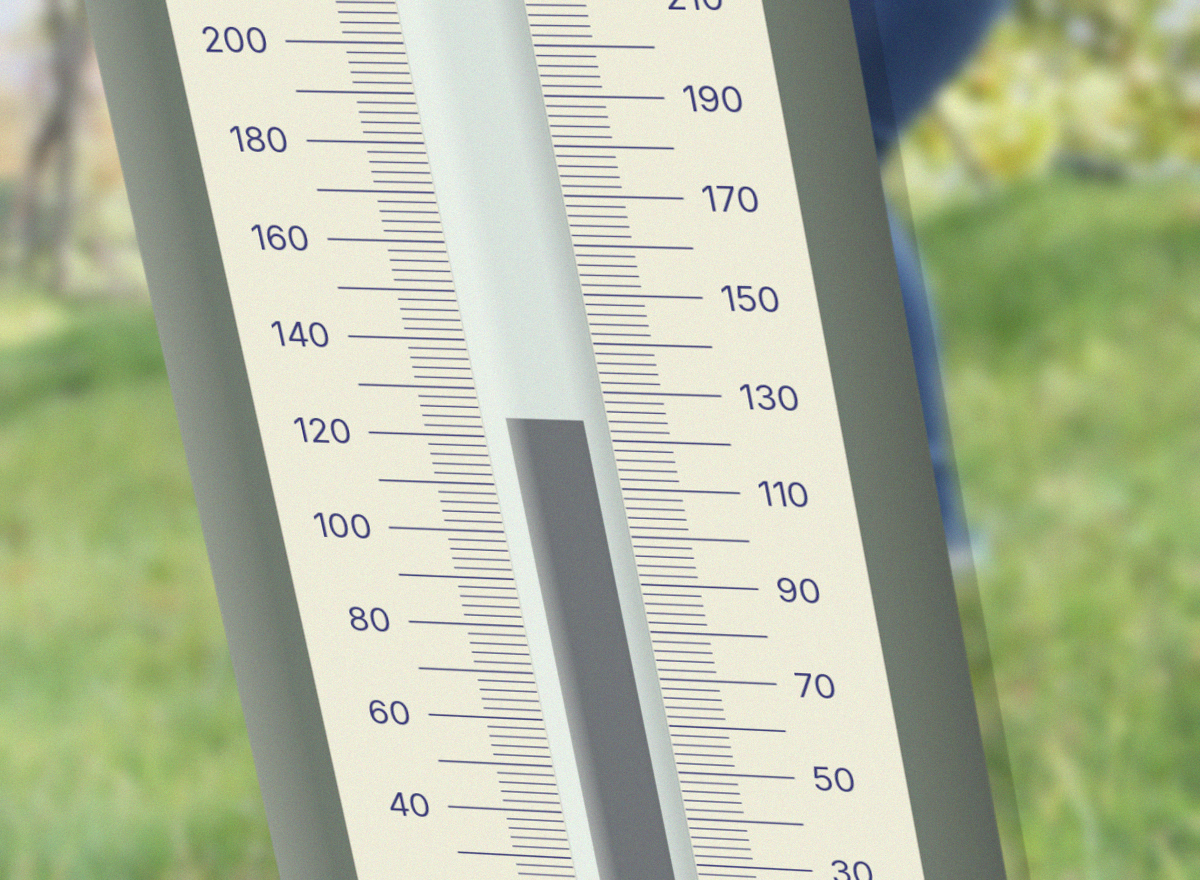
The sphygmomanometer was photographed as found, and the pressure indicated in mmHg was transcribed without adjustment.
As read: 124 mmHg
